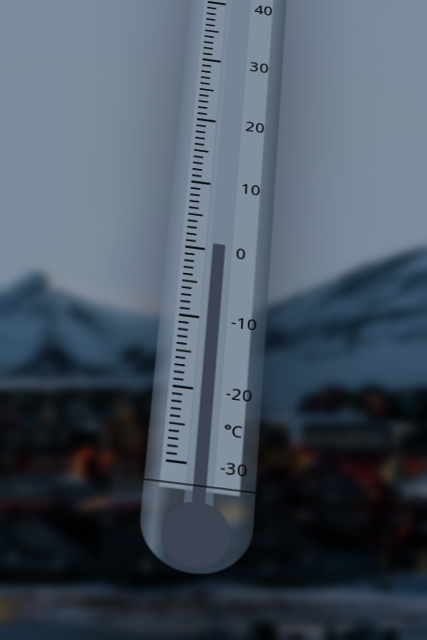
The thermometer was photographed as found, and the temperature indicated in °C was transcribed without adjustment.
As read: 1 °C
